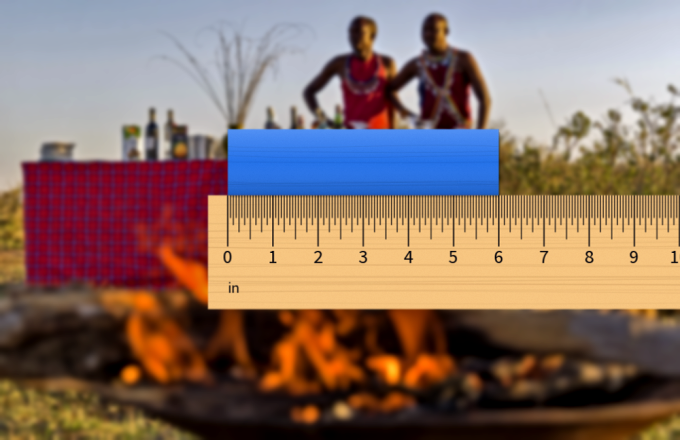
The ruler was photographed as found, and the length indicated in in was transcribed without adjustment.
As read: 6 in
